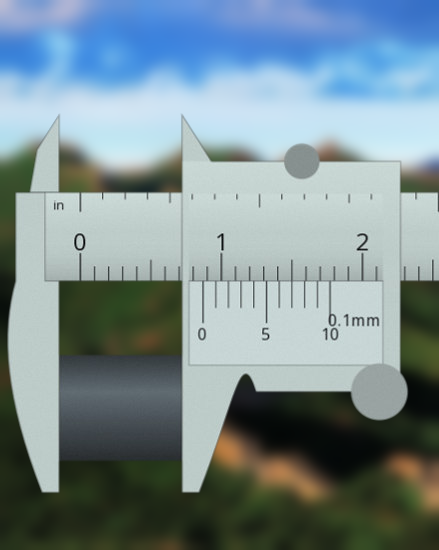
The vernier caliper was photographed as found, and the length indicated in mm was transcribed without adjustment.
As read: 8.7 mm
